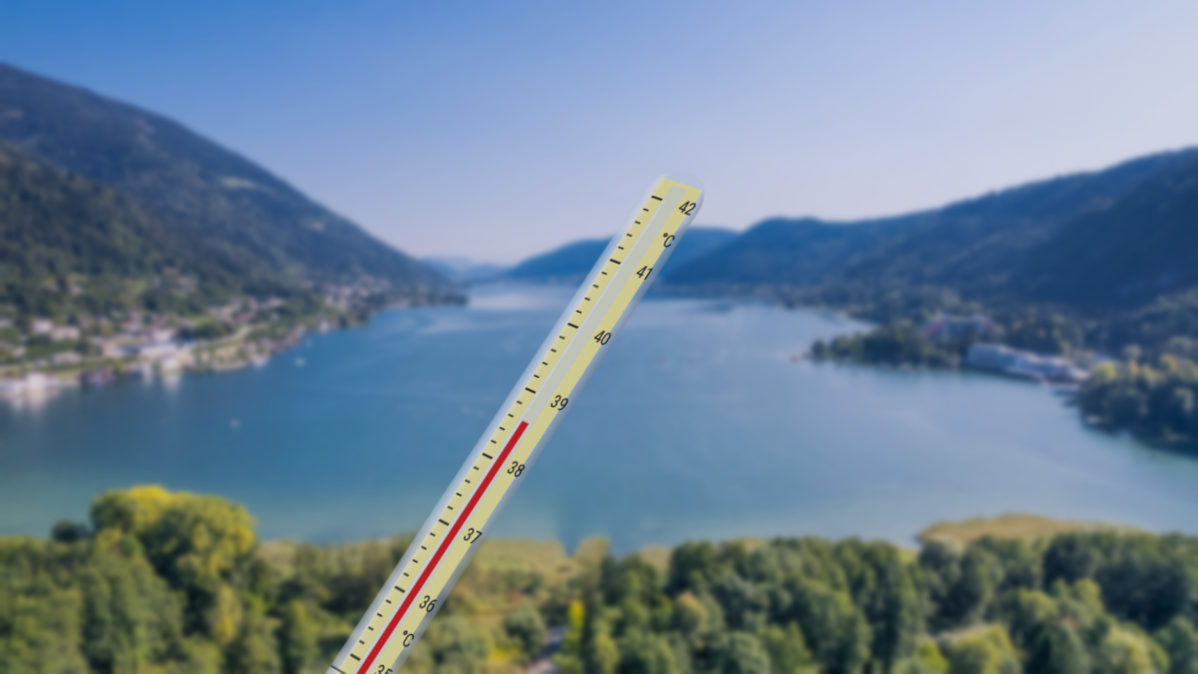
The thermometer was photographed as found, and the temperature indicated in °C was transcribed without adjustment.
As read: 38.6 °C
